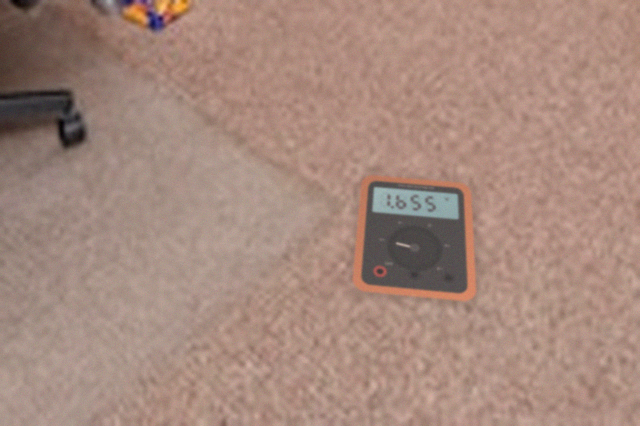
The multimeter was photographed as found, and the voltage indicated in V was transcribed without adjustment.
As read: 1.655 V
